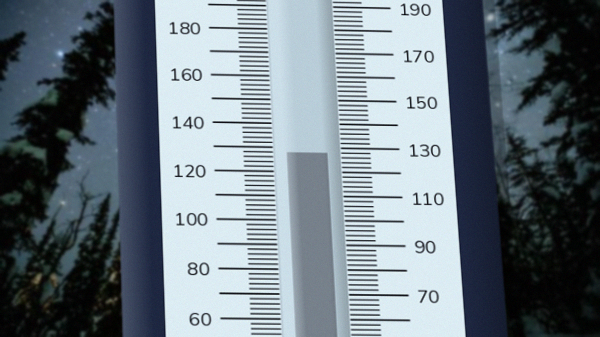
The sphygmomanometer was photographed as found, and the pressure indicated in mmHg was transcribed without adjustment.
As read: 128 mmHg
